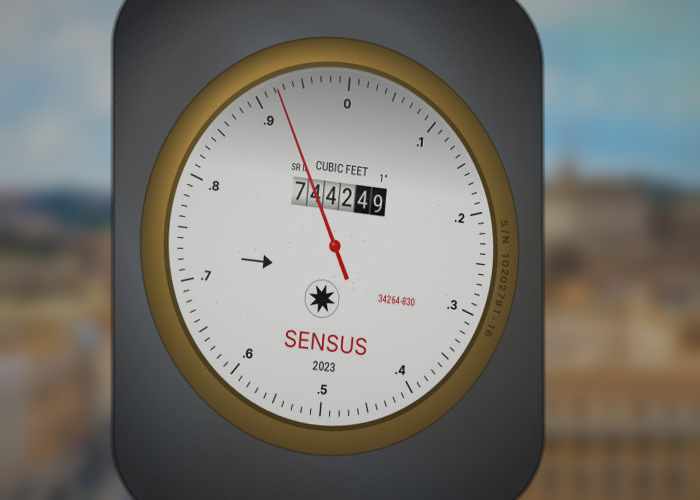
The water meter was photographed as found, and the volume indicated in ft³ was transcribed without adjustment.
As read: 744248.92 ft³
